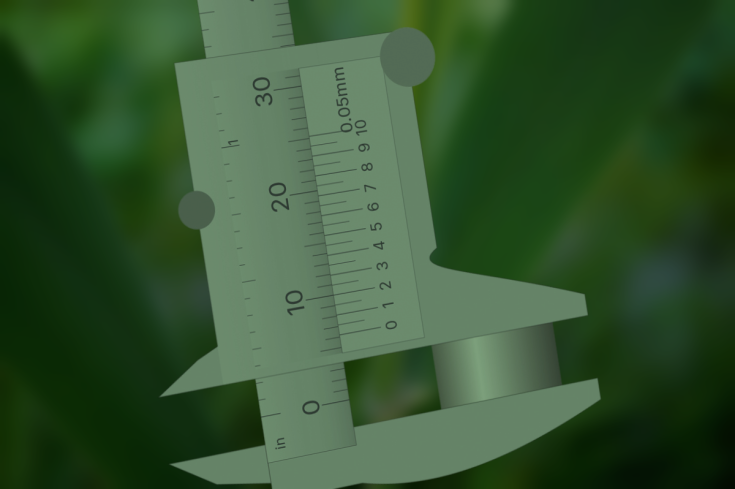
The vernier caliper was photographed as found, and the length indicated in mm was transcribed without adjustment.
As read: 6.2 mm
